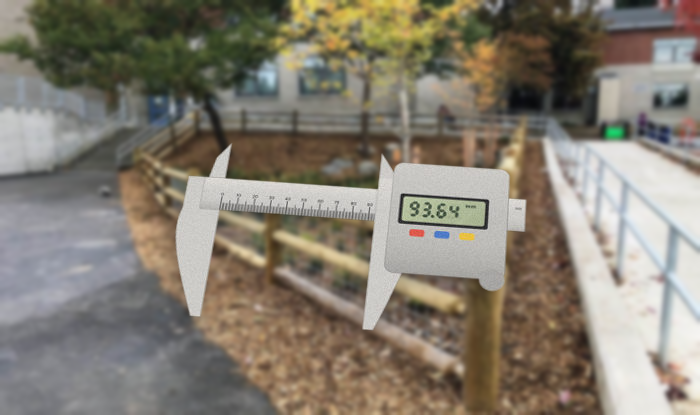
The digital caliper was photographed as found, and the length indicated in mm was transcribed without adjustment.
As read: 93.64 mm
